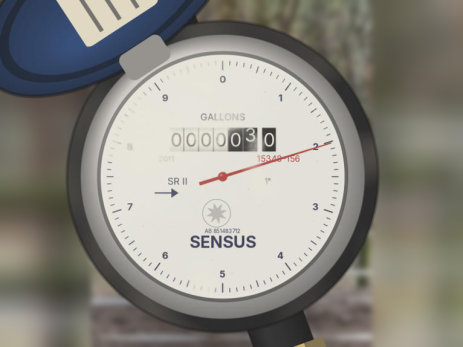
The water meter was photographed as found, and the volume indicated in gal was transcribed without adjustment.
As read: 32.0 gal
